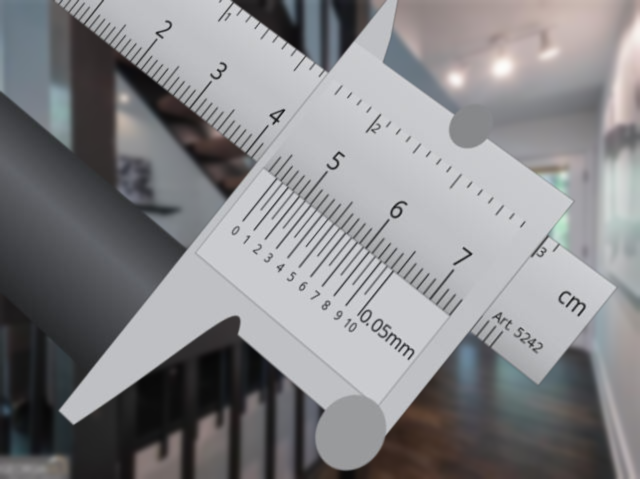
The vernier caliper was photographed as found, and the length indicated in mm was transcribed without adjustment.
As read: 45.4 mm
